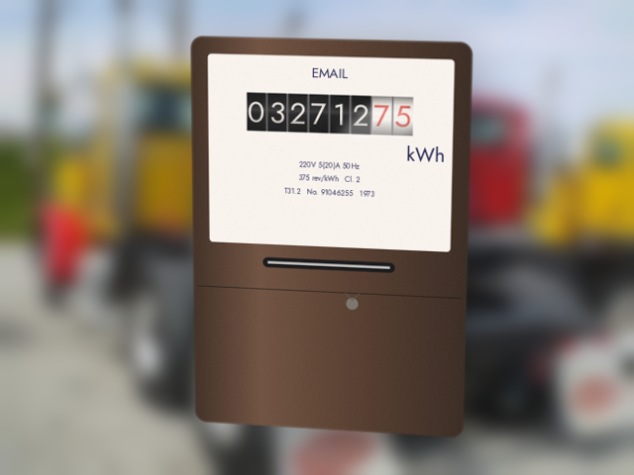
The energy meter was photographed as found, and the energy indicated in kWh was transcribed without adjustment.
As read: 32712.75 kWh
